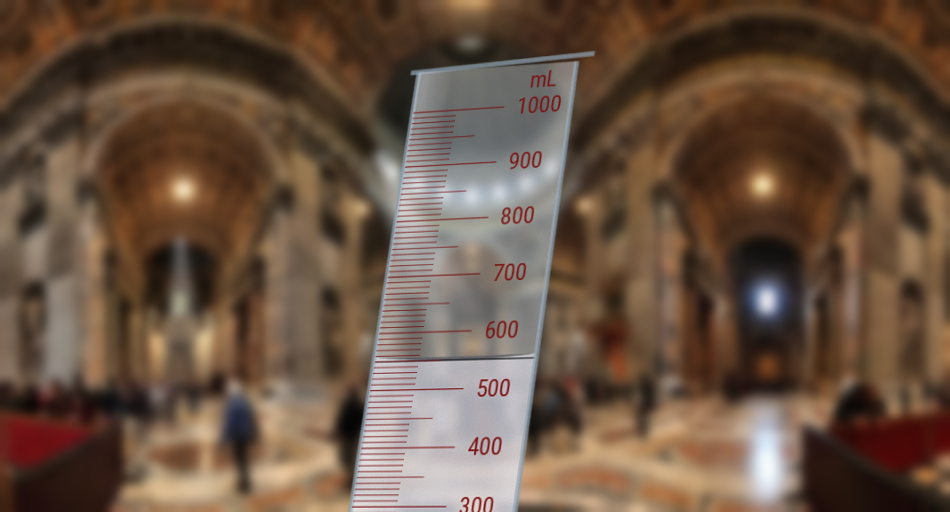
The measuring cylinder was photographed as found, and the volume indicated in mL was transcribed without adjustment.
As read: 550 mL
